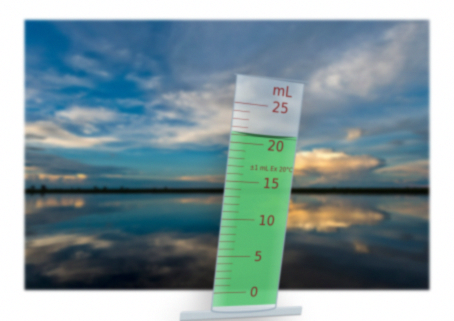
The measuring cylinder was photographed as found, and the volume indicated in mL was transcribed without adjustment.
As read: 21 mL
